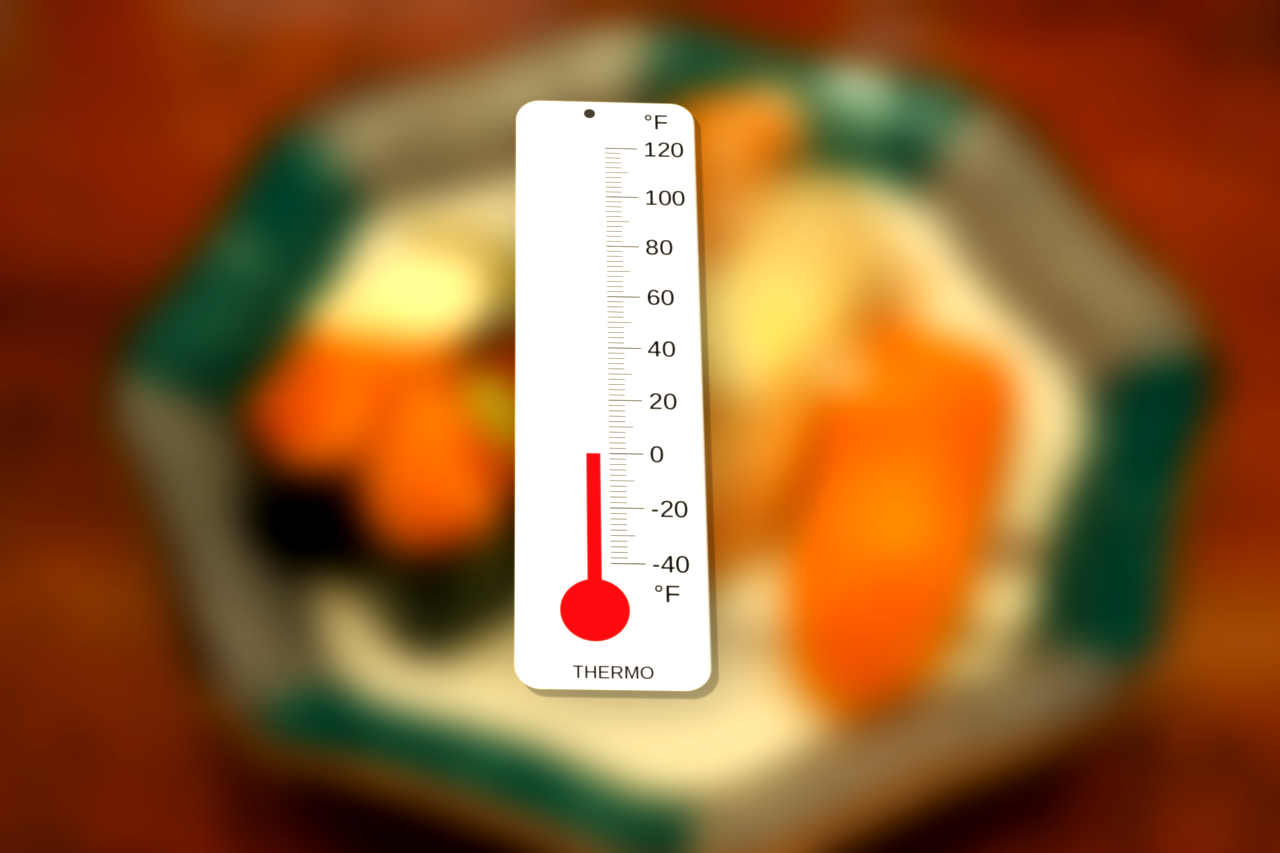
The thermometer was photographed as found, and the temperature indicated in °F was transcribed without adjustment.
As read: 0 °F
